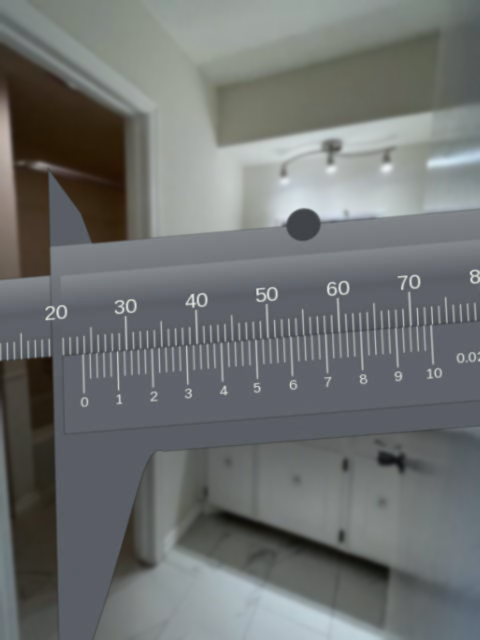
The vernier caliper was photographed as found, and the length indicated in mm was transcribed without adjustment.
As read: 23.8 mm
